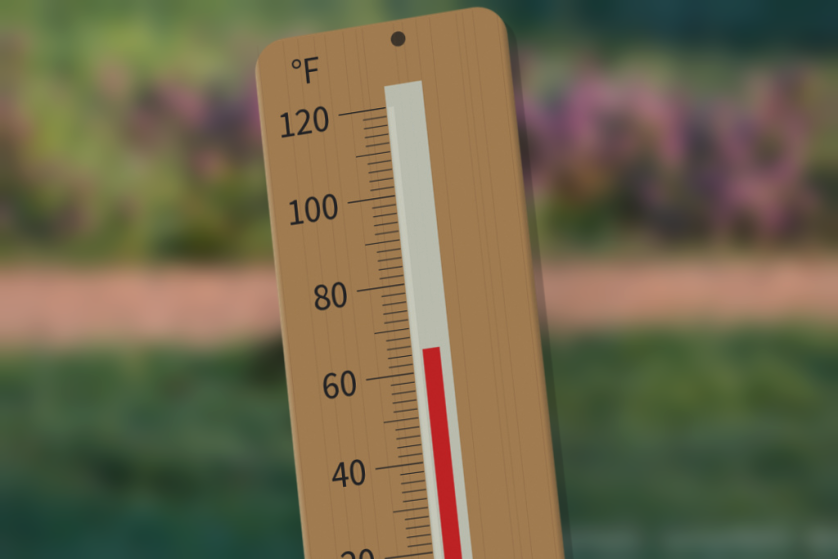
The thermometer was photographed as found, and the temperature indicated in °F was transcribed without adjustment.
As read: 65 °F
